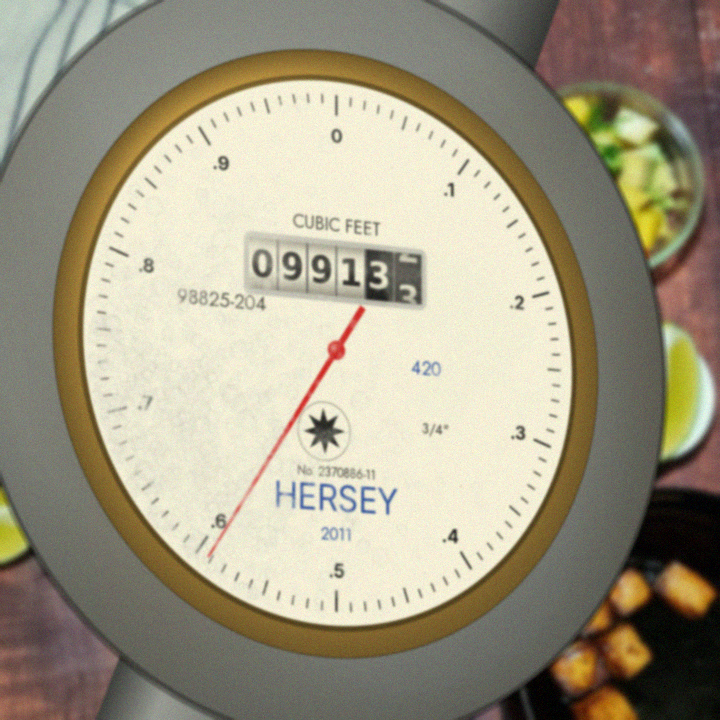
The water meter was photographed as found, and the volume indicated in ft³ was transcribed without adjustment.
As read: 99132.59 ft³
